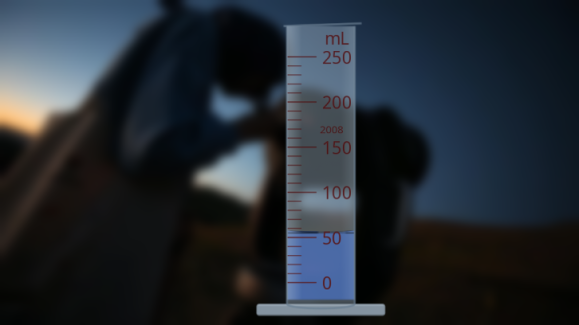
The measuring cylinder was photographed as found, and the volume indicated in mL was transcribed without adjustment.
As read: 55 mL
